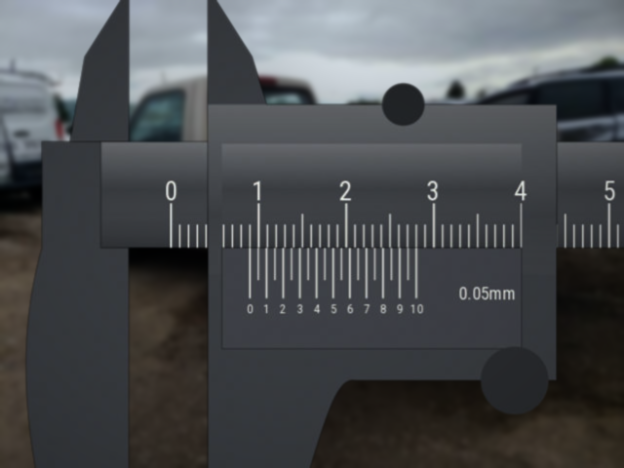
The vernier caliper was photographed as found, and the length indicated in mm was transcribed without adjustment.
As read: 9.0 mm
